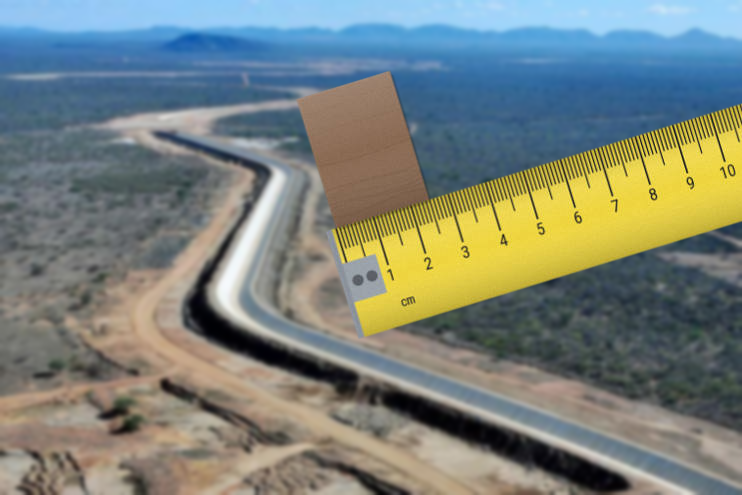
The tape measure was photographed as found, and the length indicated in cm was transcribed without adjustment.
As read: 2.5 cm
